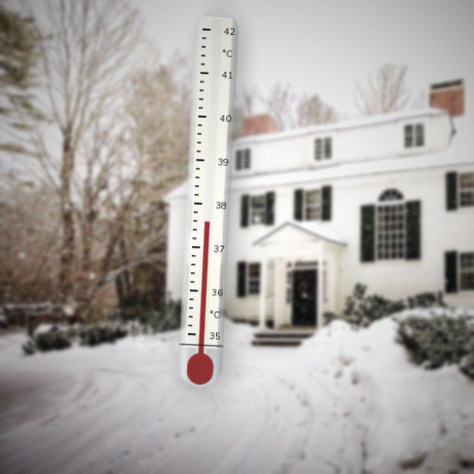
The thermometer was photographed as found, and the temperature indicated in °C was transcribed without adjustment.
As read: 37.6 °C
